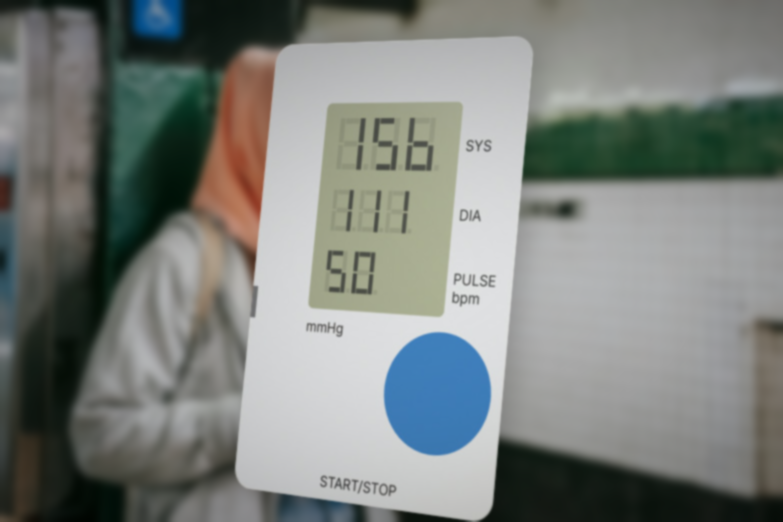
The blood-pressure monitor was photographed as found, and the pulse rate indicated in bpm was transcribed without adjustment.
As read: 50 bpm
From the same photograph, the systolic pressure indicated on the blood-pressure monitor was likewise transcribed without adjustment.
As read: 156 mmHg
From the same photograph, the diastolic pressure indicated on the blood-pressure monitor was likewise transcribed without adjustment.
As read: 111 mmHg
